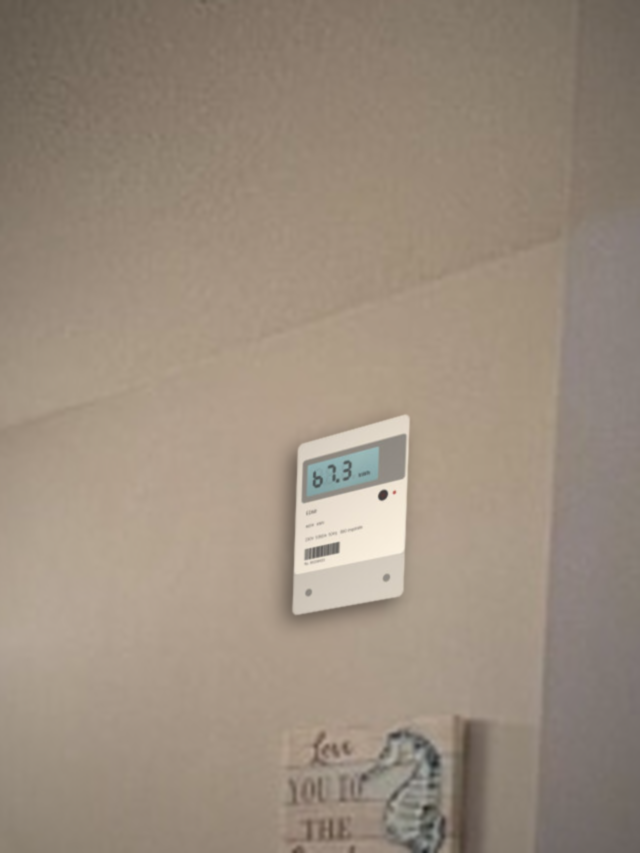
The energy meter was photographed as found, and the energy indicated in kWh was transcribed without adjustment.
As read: 67.3 kWh
